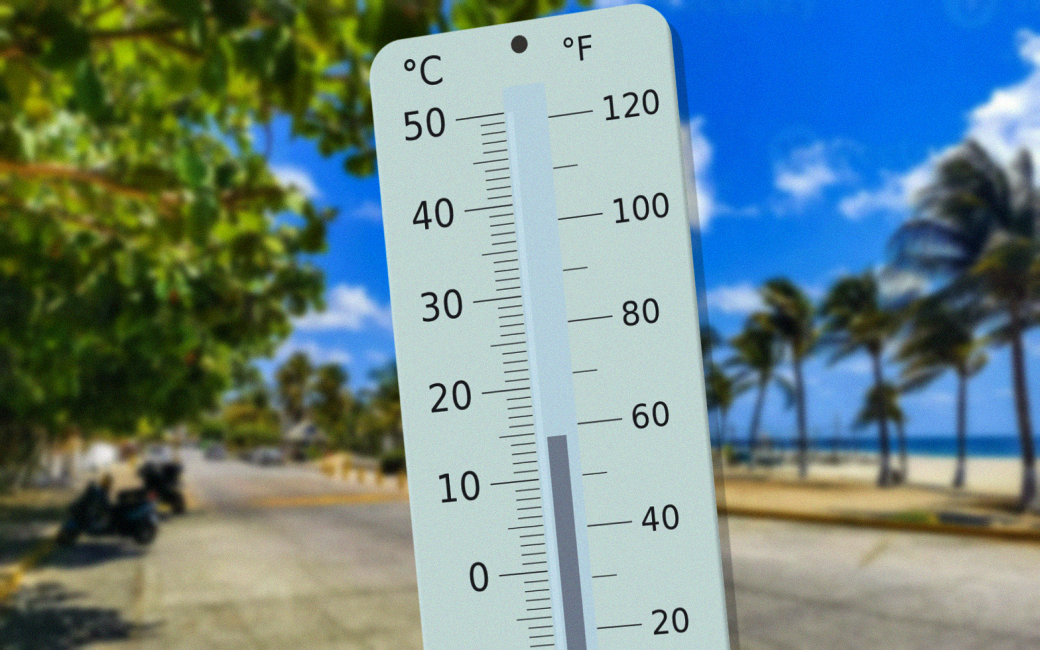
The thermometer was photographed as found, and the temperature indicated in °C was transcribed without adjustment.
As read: 14.5 °C
